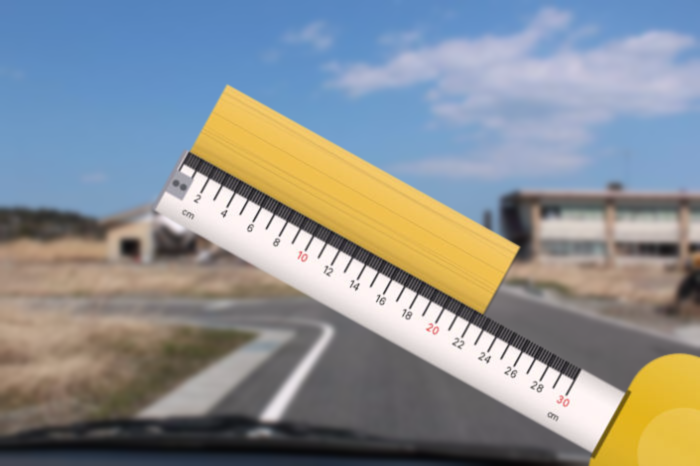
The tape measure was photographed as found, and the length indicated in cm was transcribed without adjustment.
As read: 22.5 cm
